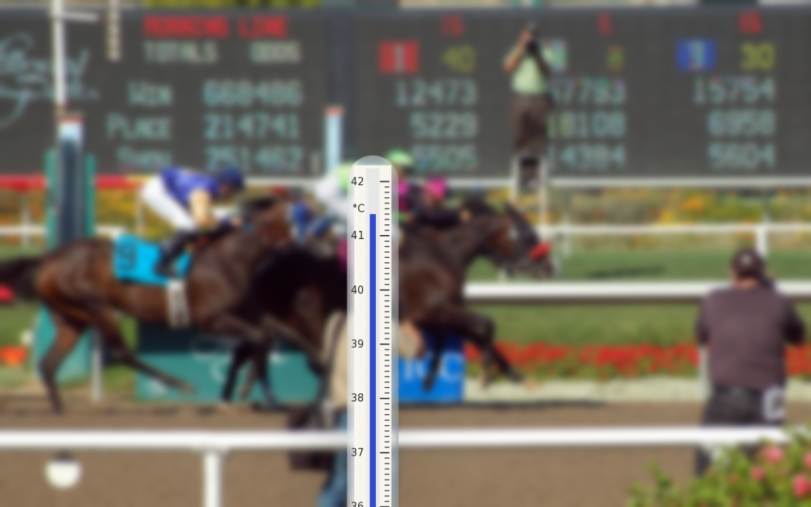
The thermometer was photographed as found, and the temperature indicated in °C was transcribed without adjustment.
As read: 41.4 °C
